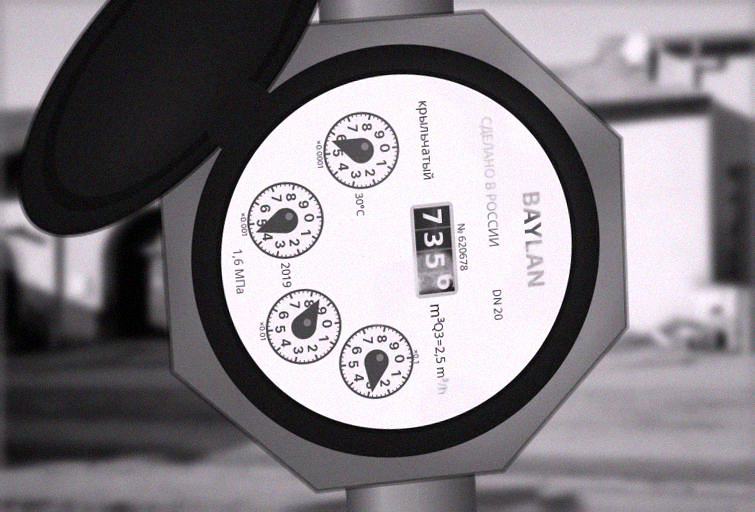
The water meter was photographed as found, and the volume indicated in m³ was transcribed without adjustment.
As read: 7356.2845 m³
